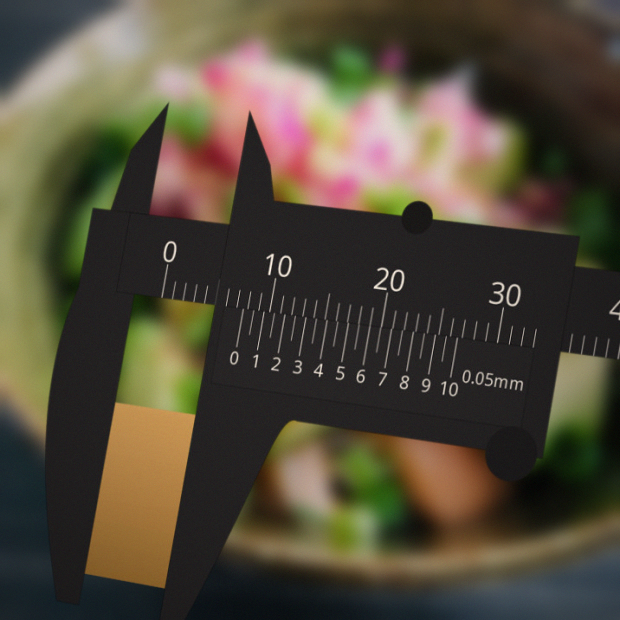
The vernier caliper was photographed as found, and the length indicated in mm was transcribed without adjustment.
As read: 7.6 mm
